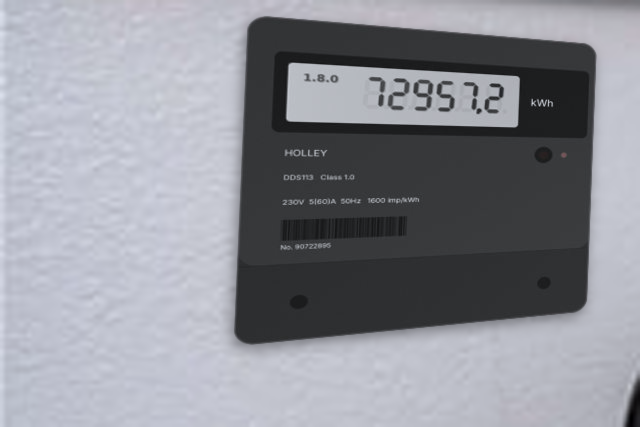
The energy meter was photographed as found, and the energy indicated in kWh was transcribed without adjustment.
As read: 72957.2 kWh
